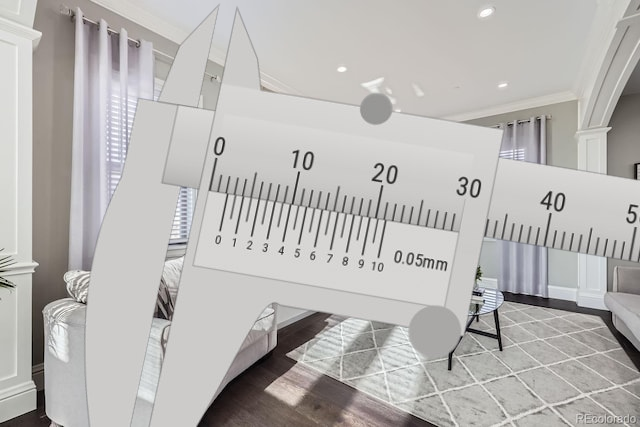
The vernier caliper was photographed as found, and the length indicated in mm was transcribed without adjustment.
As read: 2.2 mm
